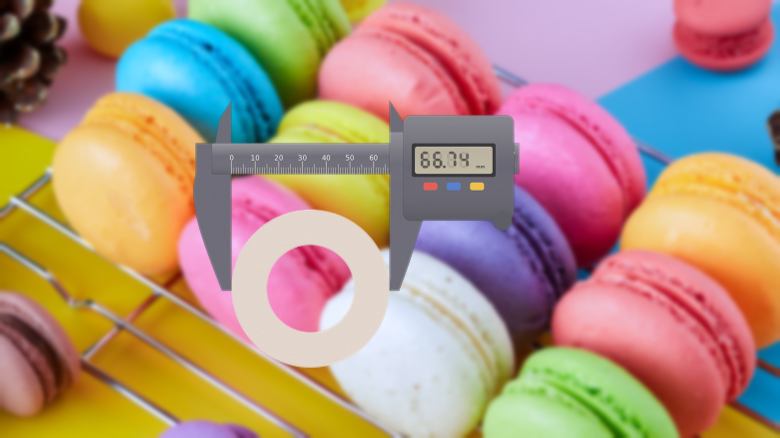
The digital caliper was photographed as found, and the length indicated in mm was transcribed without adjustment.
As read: 66.74 mm
